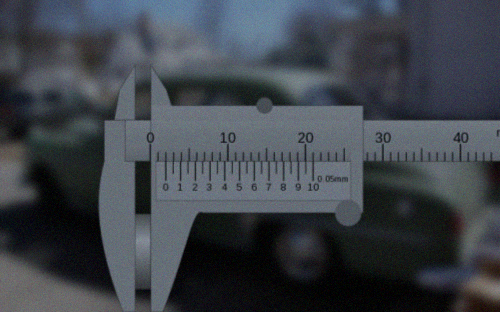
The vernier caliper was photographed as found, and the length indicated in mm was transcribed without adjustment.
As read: 2.0 mm
